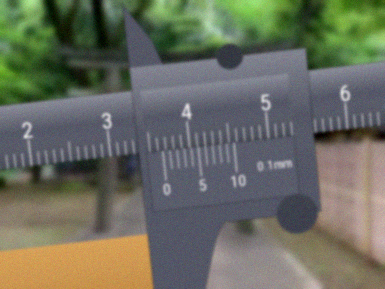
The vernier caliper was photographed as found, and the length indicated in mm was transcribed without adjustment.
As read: 36.6 mm
